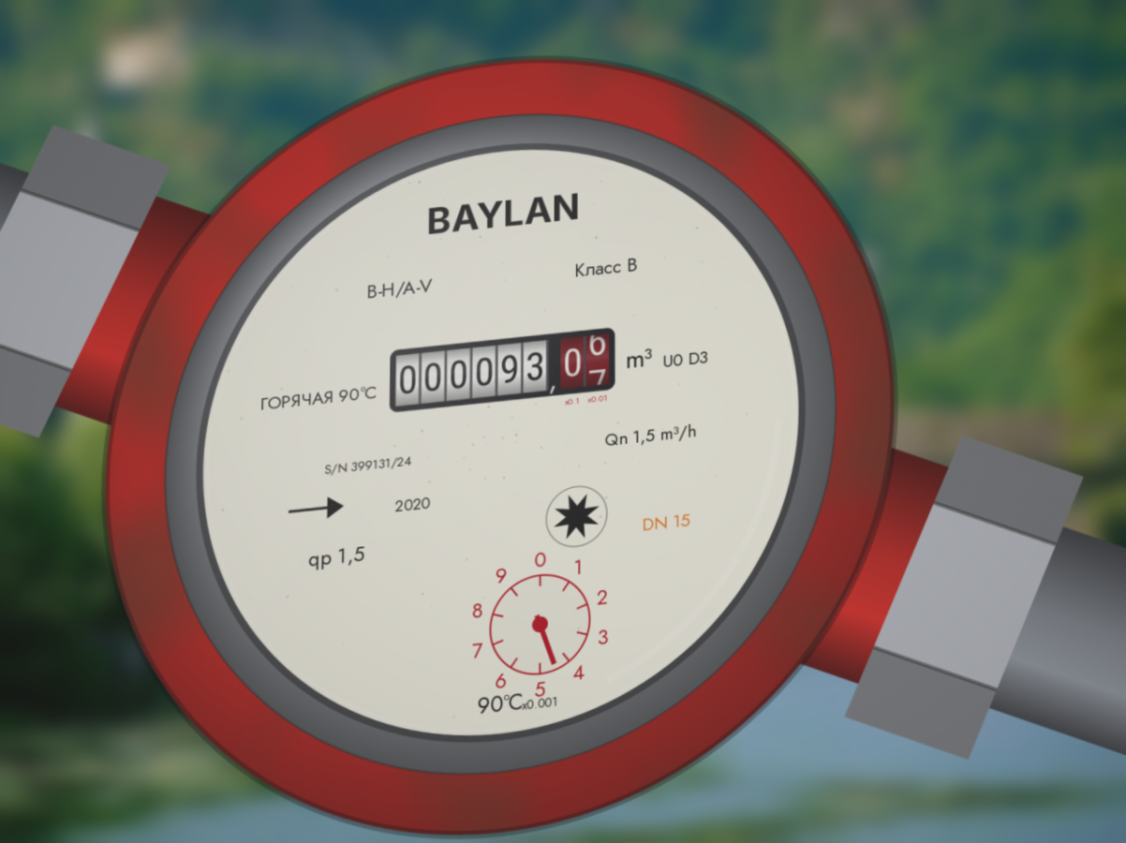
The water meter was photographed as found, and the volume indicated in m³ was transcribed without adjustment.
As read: 93.064 m³
